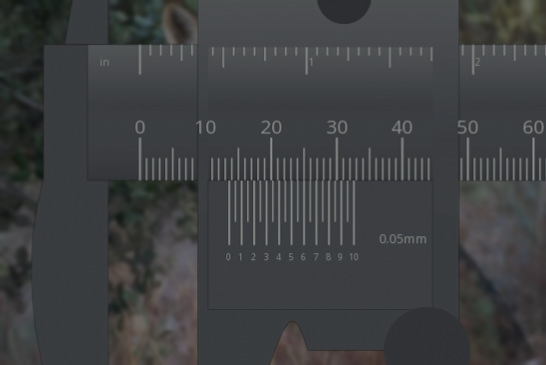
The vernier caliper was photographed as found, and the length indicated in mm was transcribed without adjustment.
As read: 13.6 mm
